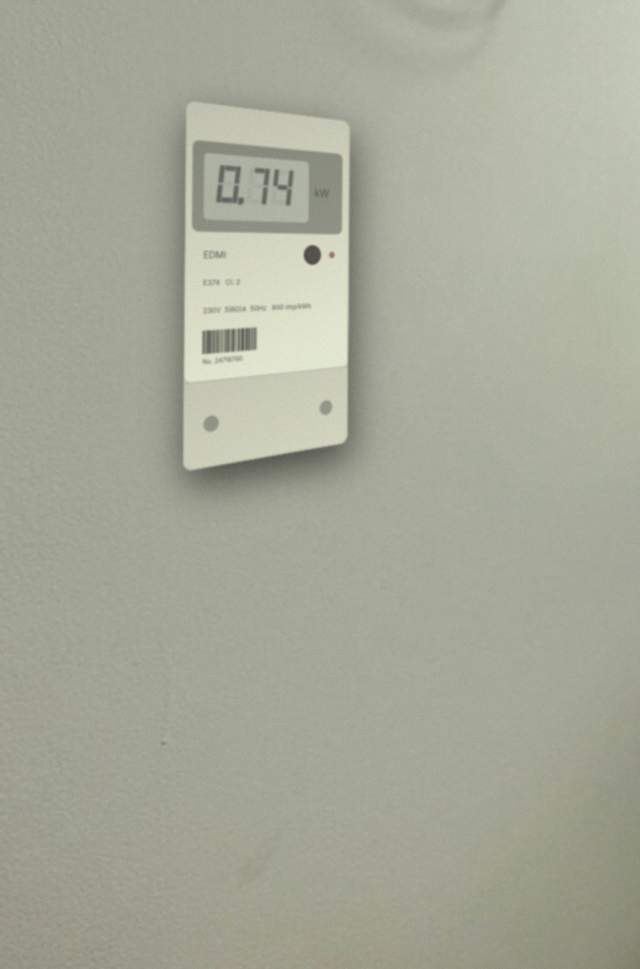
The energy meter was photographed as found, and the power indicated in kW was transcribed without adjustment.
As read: 0.74 kW
